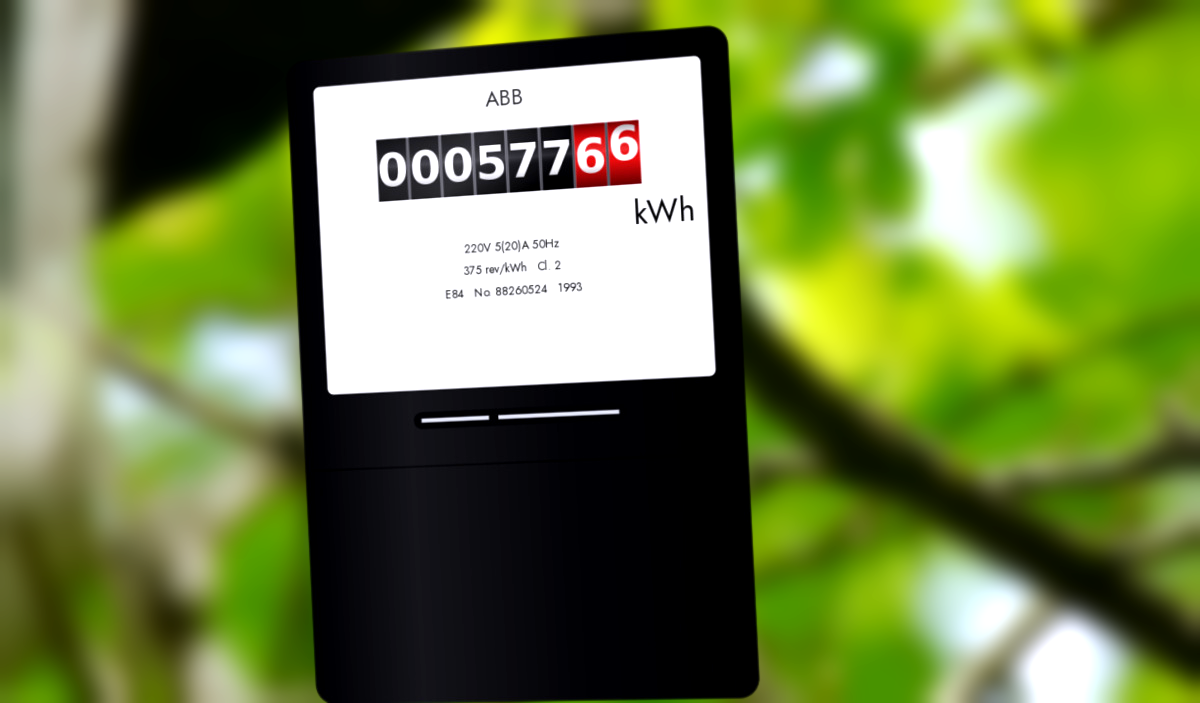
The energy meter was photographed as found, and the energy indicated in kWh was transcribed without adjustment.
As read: 577.66 kWh
